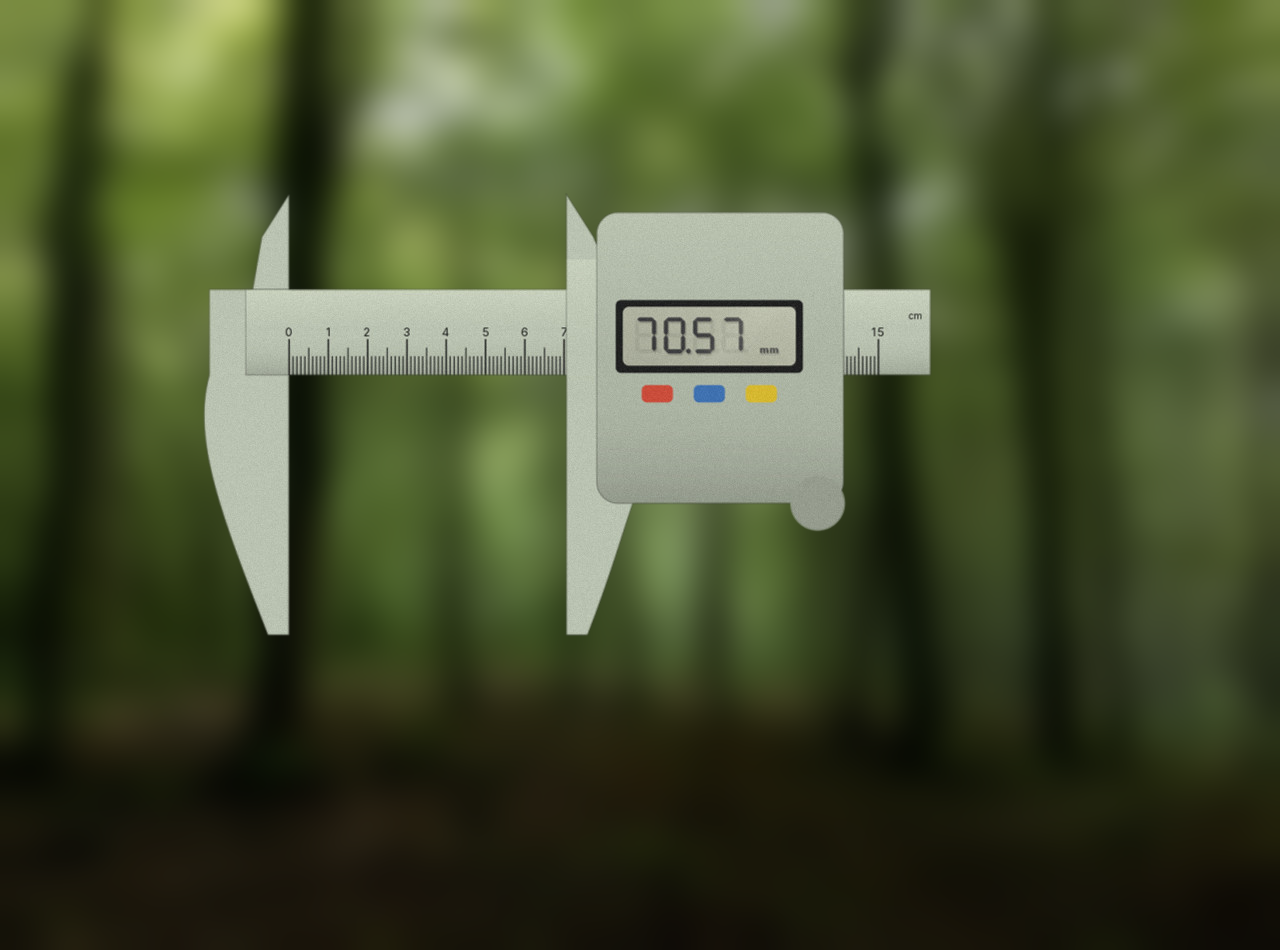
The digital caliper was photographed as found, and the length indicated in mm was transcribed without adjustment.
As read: 70.57 mm
